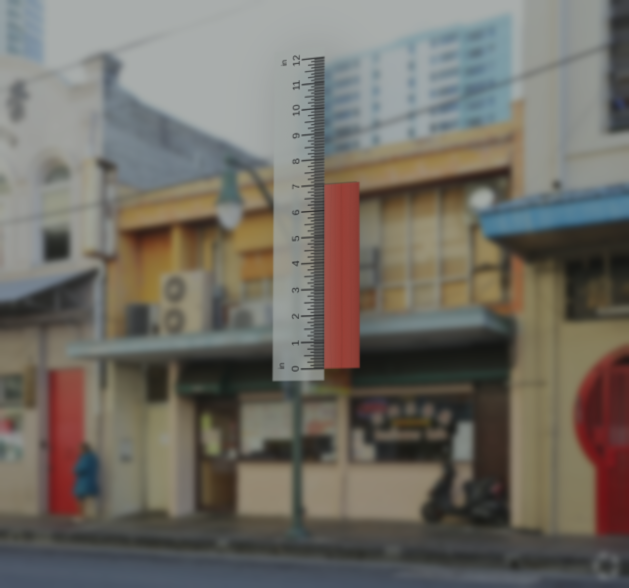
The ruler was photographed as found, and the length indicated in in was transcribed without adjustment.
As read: 7 in
